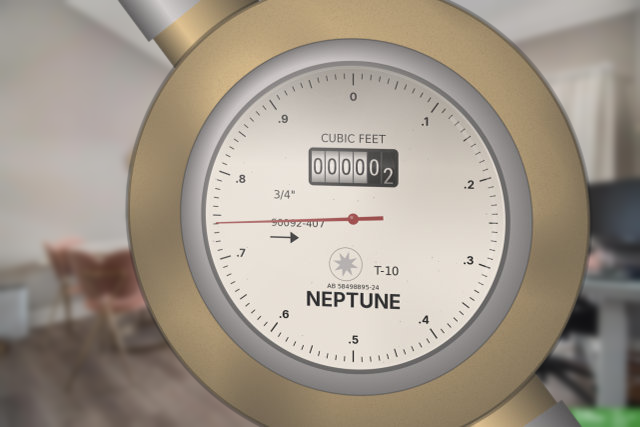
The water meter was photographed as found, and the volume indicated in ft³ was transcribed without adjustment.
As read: 1.74 ft³
